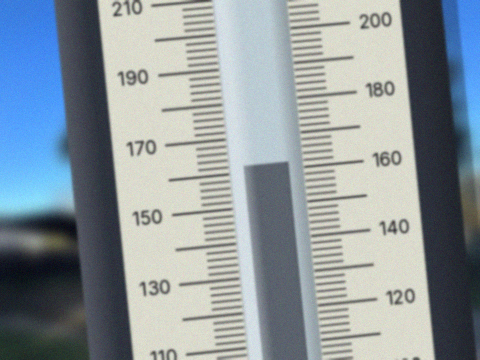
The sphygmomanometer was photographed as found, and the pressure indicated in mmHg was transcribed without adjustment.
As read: 162 mmHg
